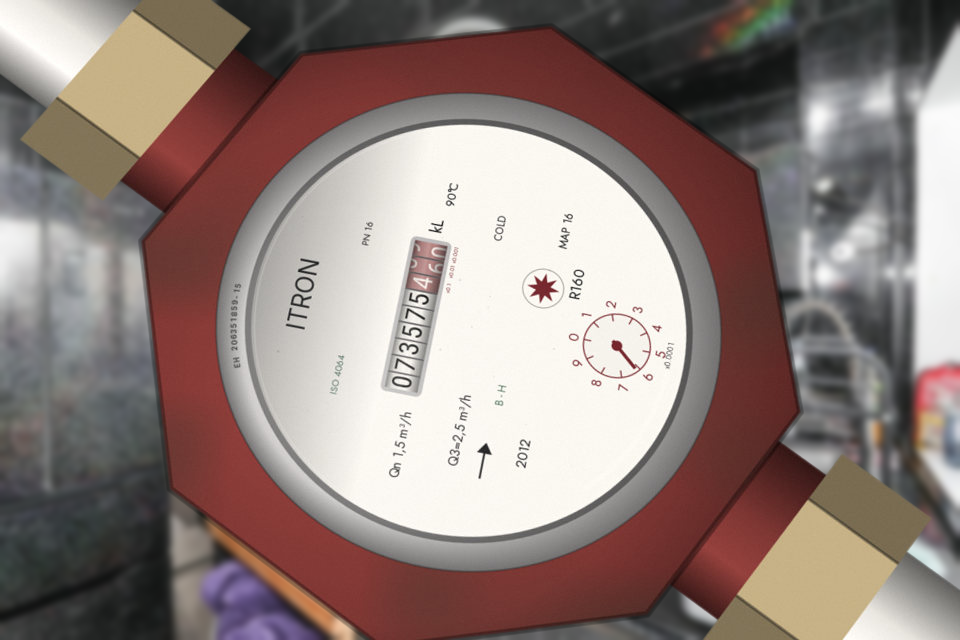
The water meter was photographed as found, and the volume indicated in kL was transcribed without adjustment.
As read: 73575.4596 kL
